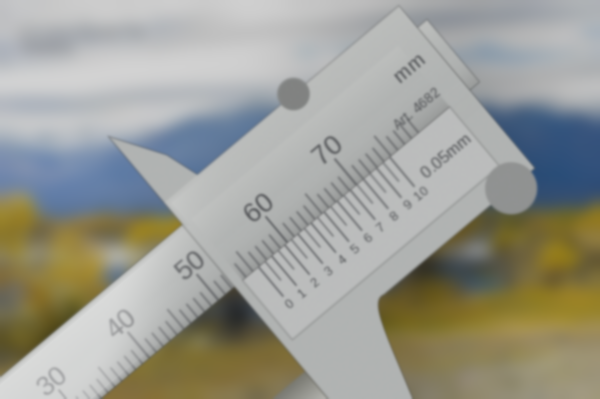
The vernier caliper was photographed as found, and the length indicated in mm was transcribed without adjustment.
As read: 55.8 mm
